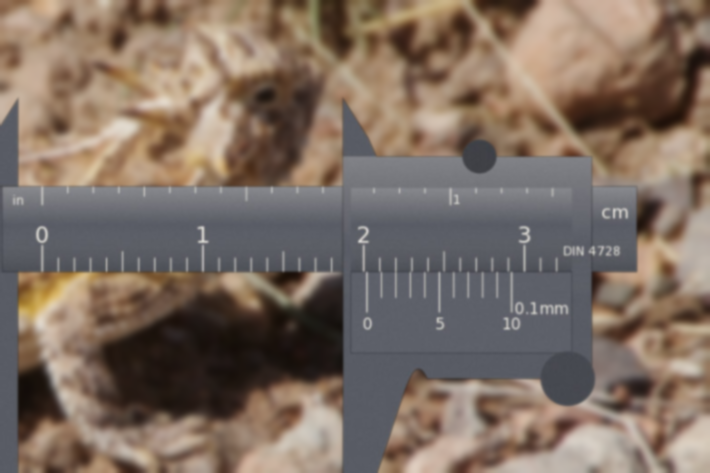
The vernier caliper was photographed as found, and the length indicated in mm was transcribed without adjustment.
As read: 20.2 mm
